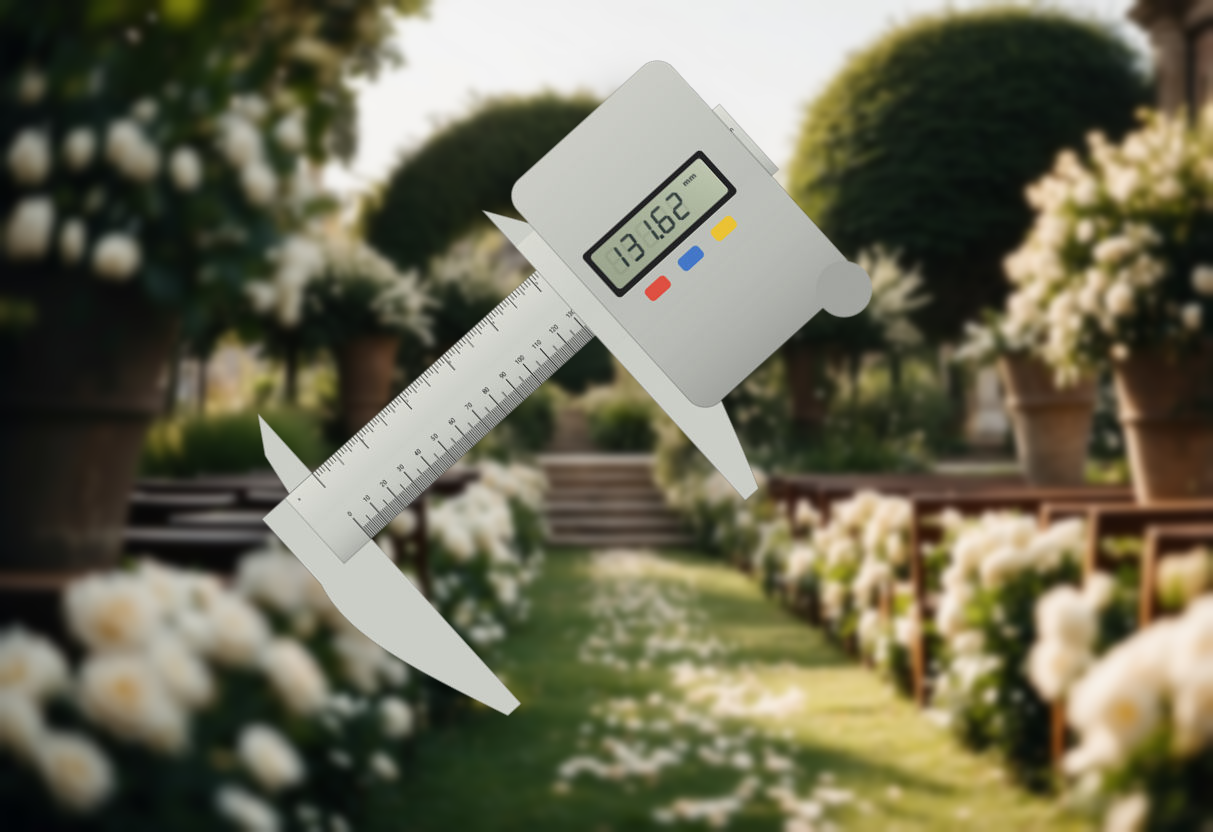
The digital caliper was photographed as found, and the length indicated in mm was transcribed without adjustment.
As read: 131.62 mm
